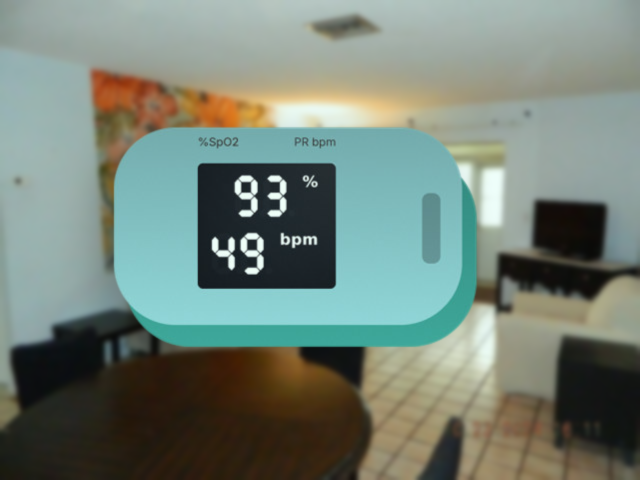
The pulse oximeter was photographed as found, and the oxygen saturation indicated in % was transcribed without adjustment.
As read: 93 %
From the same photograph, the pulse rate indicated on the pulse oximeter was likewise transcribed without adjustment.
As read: 49 bpm
